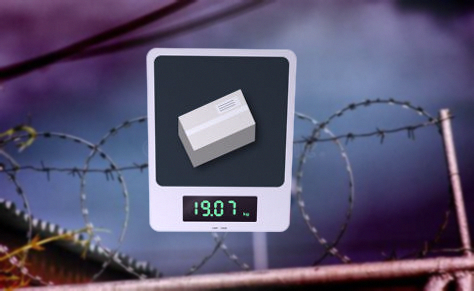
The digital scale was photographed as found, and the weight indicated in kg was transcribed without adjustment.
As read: 19.07 kg
